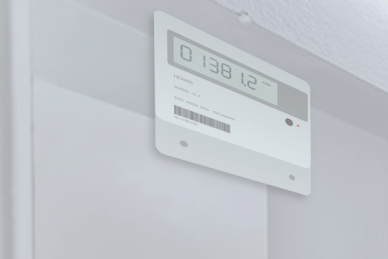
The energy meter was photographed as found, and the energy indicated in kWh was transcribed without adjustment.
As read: 1381.2 kWh
